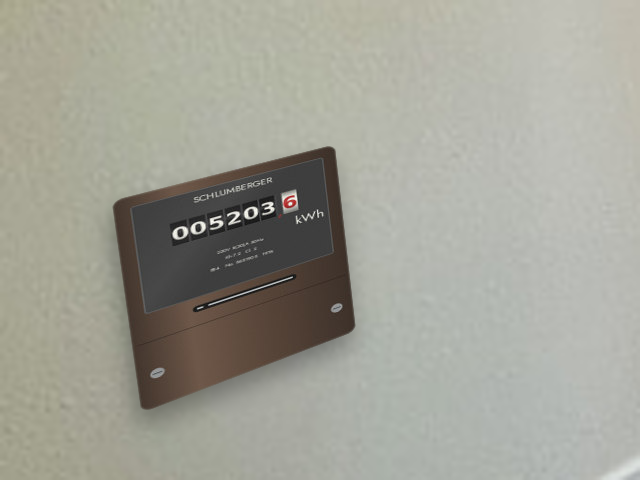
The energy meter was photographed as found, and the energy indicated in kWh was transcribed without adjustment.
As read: 5203.6 kWh
